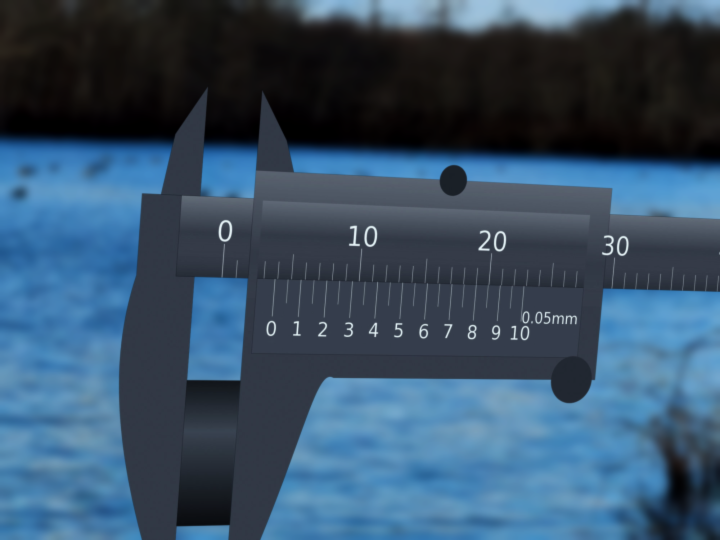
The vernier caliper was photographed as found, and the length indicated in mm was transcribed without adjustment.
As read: 3.8 mm
